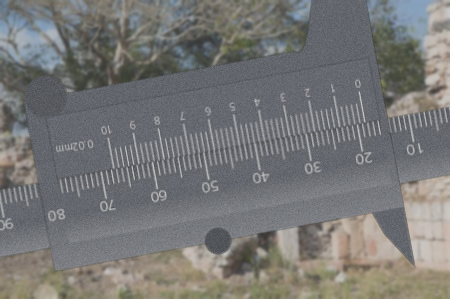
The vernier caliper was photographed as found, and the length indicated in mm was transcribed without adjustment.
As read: 18.5 mm
